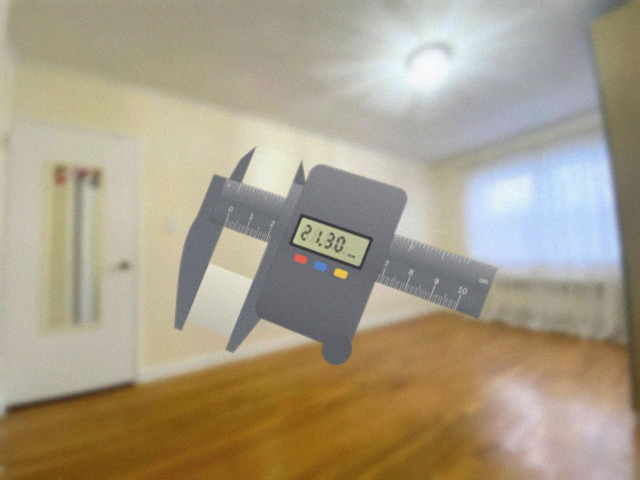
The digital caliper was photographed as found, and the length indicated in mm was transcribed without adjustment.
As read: 21.30 mm
